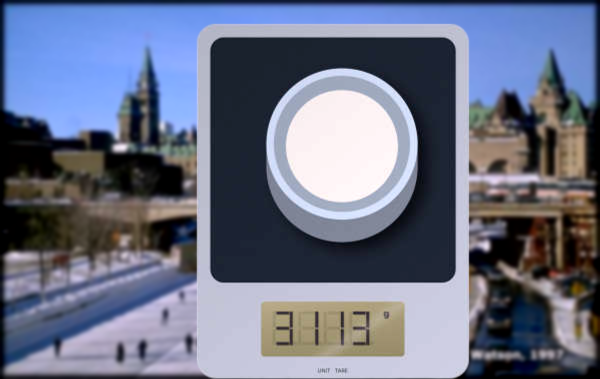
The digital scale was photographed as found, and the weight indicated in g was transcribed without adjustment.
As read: 3113 g
